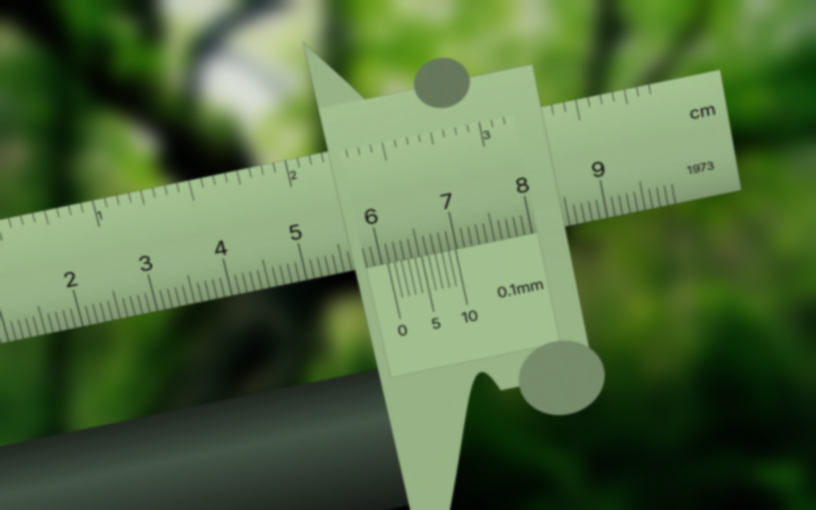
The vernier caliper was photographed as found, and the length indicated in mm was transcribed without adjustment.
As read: 60.8 mm
